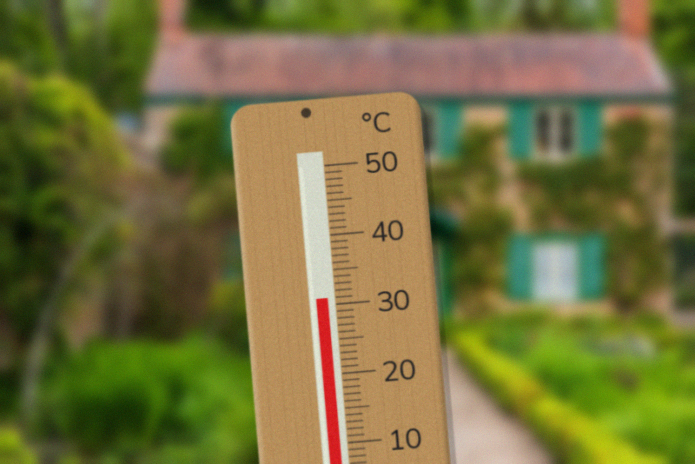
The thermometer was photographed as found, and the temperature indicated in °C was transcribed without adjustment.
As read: 31 °C
